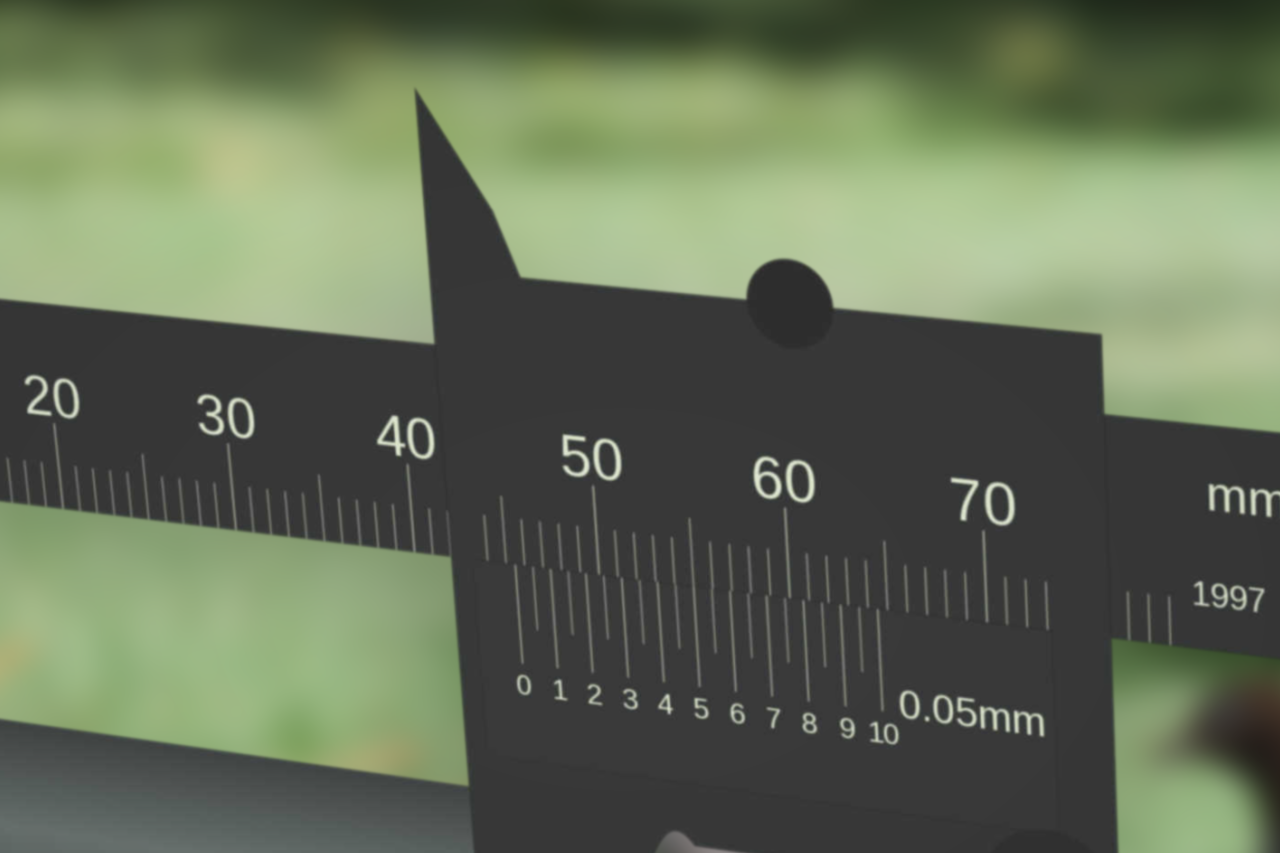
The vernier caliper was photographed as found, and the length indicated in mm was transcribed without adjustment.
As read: 45.5 mm
